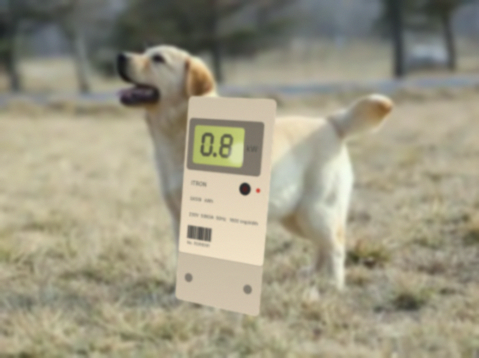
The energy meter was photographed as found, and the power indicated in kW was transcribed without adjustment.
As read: 0.8 kW
